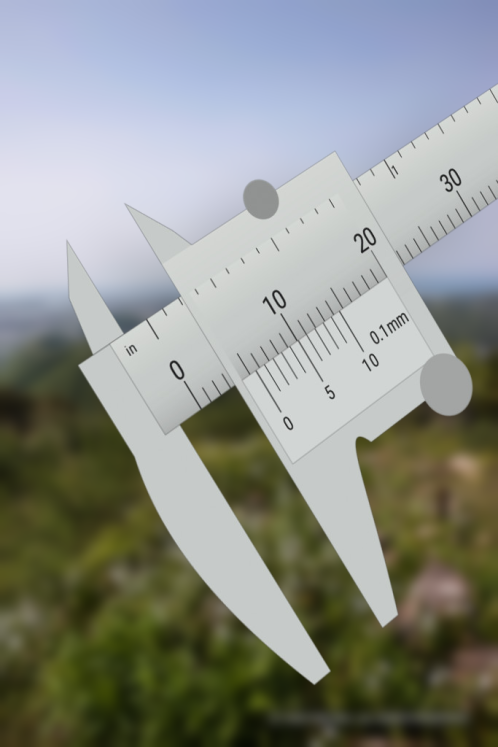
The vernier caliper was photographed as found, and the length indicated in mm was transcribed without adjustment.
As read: 5.6 mm
